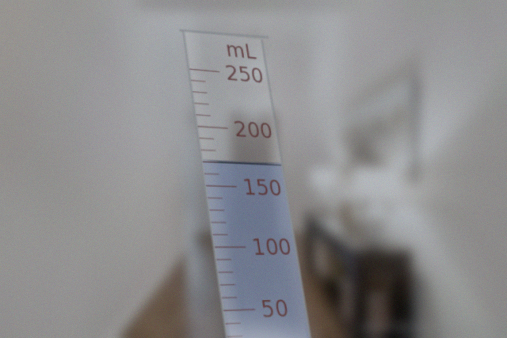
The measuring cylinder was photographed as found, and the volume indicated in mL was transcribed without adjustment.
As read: 170 mL
